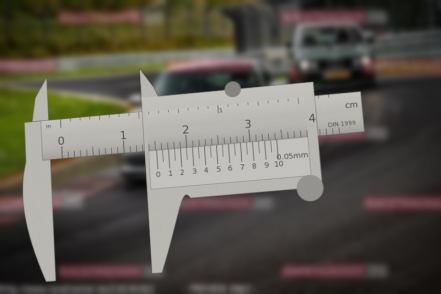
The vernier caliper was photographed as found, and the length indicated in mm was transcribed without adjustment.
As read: 15.2 mm
